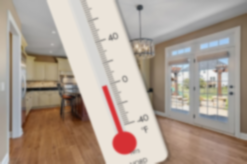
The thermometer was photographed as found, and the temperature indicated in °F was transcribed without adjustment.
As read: 0 °F
